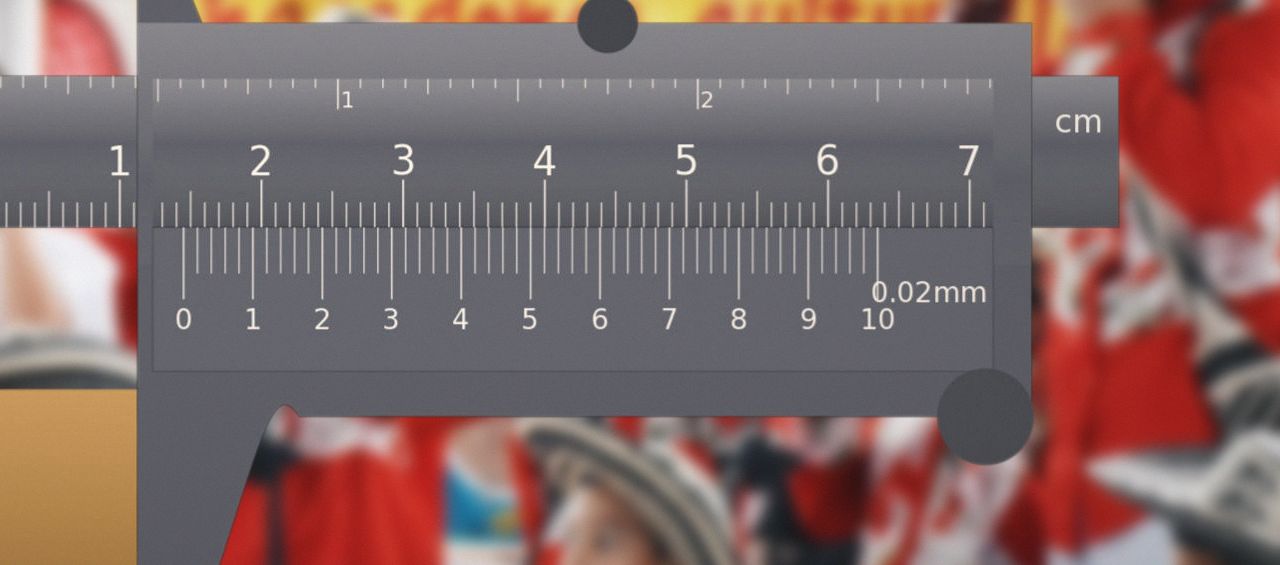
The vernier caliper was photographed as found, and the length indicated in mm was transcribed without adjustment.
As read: 14.5 mm
